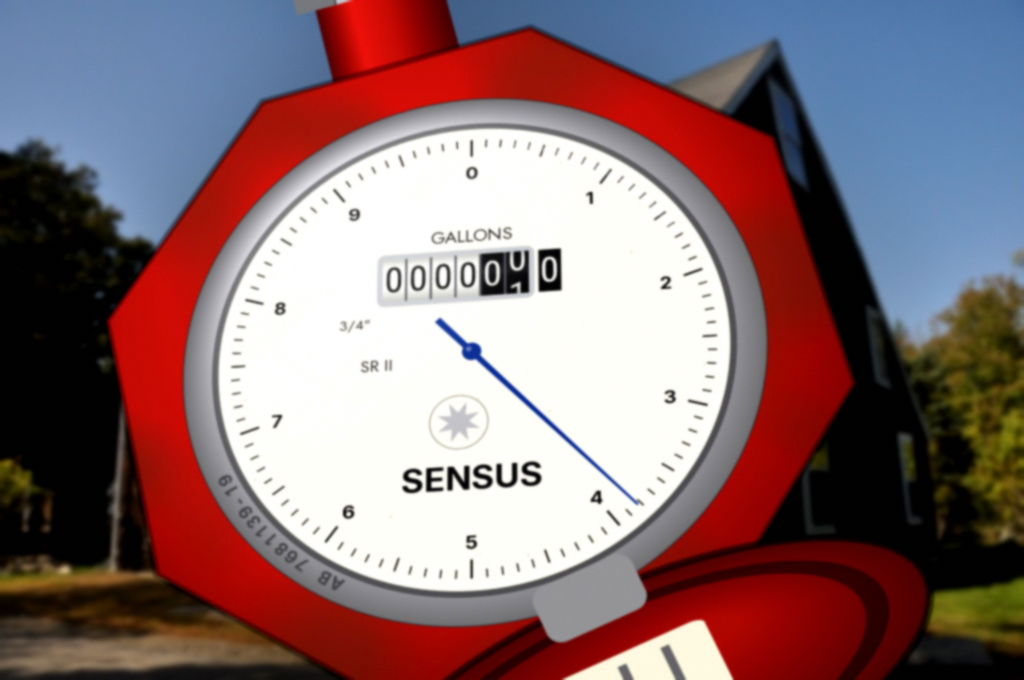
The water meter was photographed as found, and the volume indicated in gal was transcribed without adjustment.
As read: 3.8 gal
